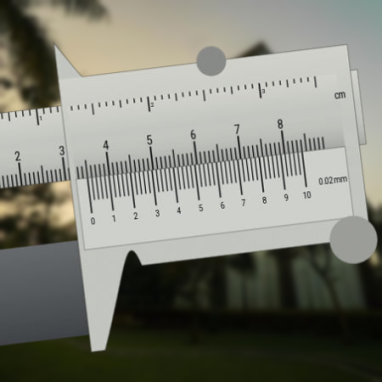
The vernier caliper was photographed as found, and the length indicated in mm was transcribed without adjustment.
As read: 35.0 mm
